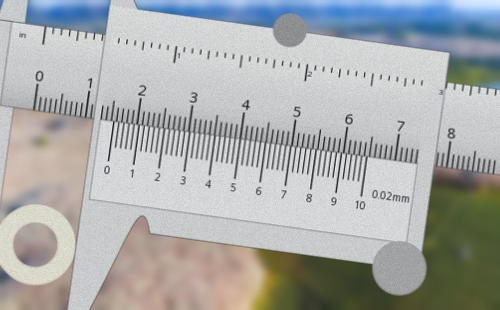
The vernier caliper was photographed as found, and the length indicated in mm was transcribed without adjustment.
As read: 15.5 mm
